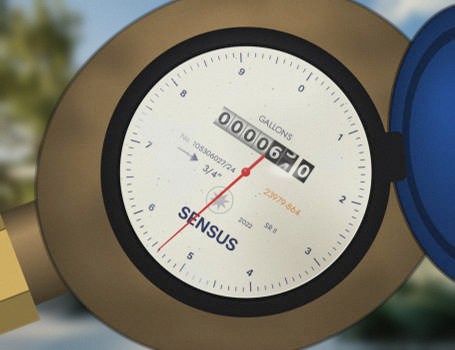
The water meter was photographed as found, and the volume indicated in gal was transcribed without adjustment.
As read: 635.4 gal
